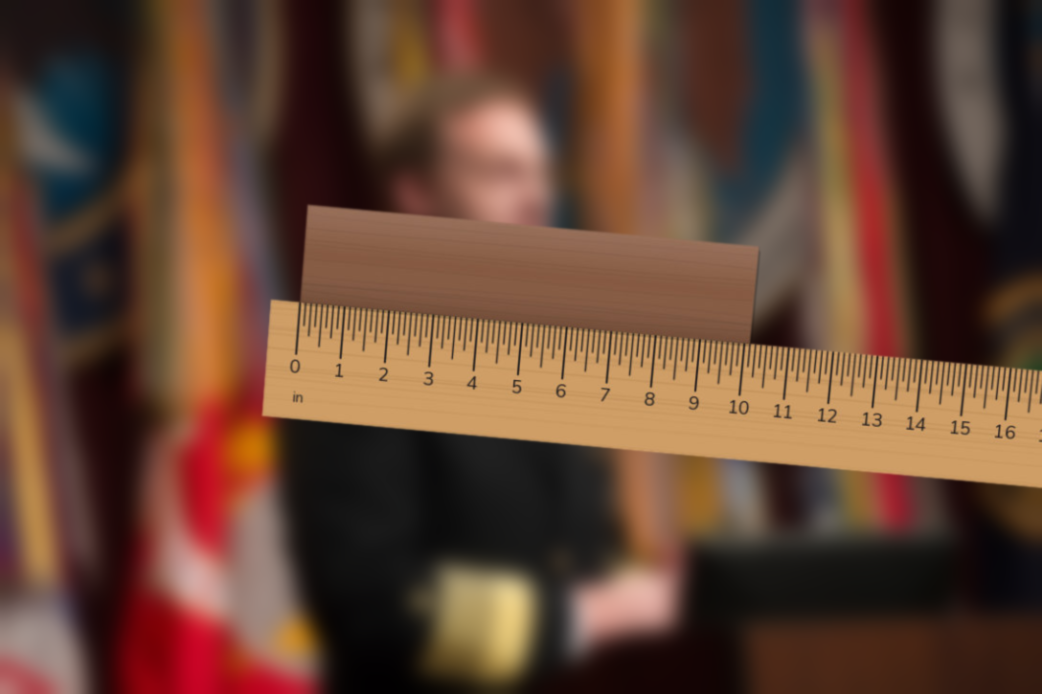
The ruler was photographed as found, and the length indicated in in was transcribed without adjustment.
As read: 10.125 in
